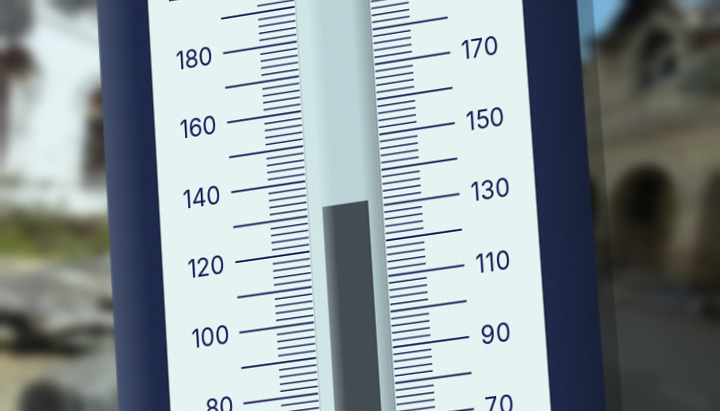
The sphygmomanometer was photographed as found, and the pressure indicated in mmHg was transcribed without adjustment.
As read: 132 mmHg
